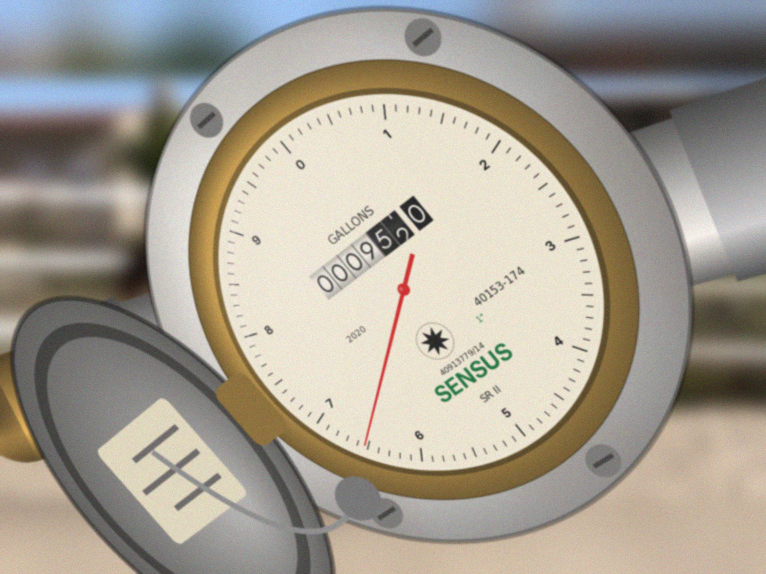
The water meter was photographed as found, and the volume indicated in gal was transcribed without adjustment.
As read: 9516.5 gal
